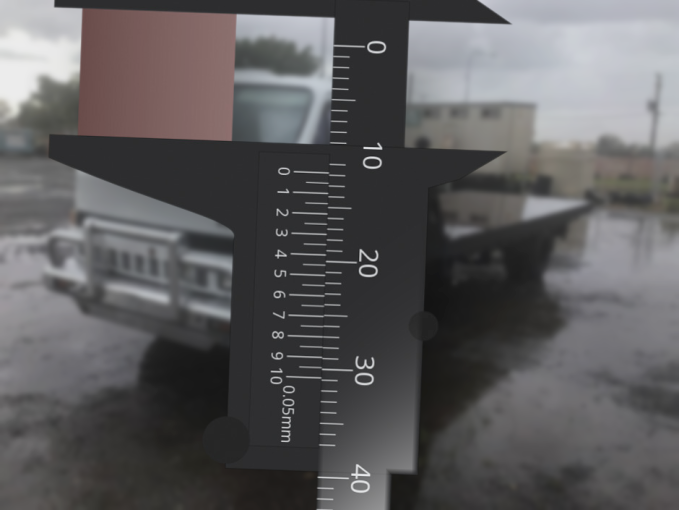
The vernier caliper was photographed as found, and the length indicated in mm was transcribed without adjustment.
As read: 11.8 mm
